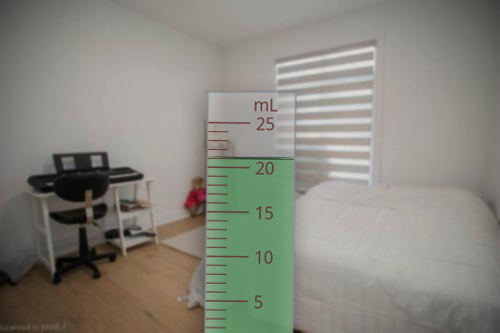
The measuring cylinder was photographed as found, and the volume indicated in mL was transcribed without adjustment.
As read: 21 mL
